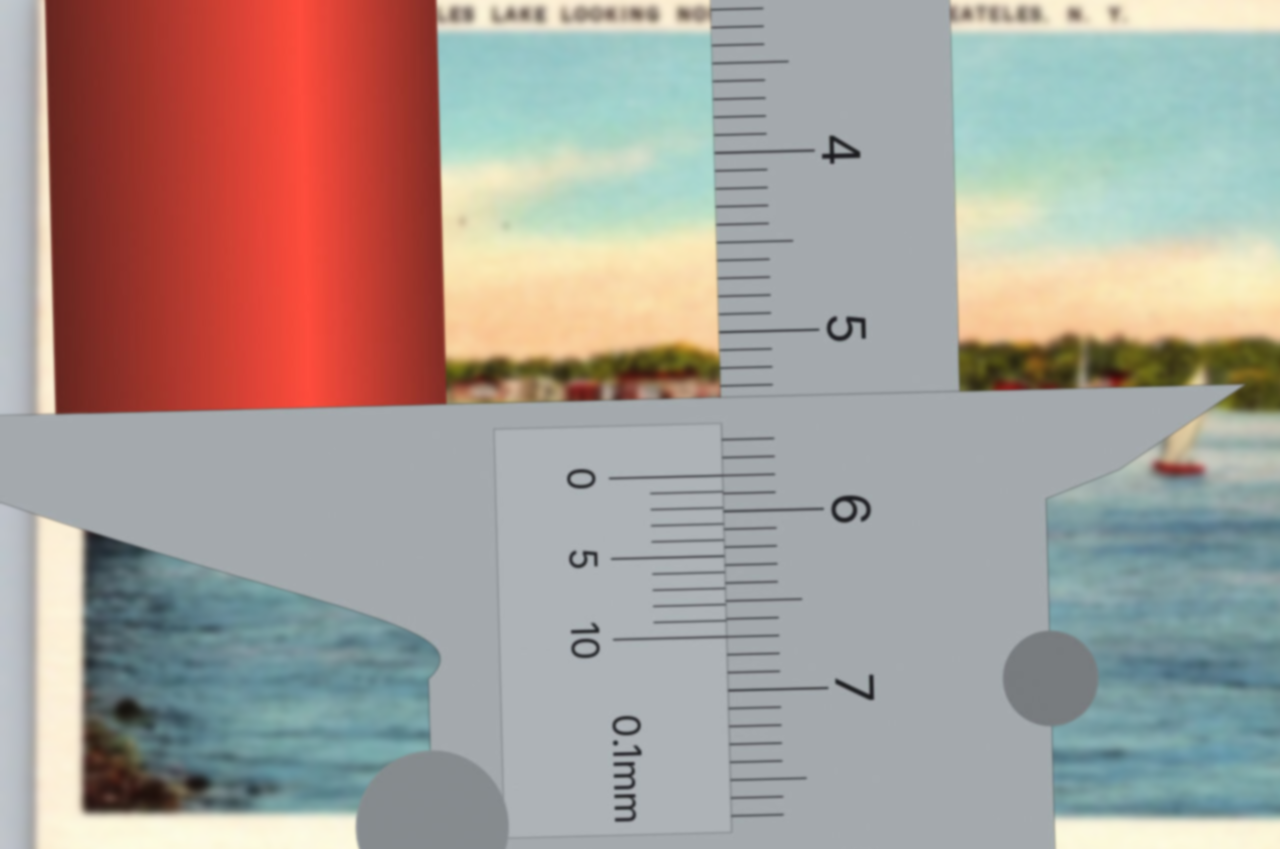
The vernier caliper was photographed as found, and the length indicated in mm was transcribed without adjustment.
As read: 58.0 mm
